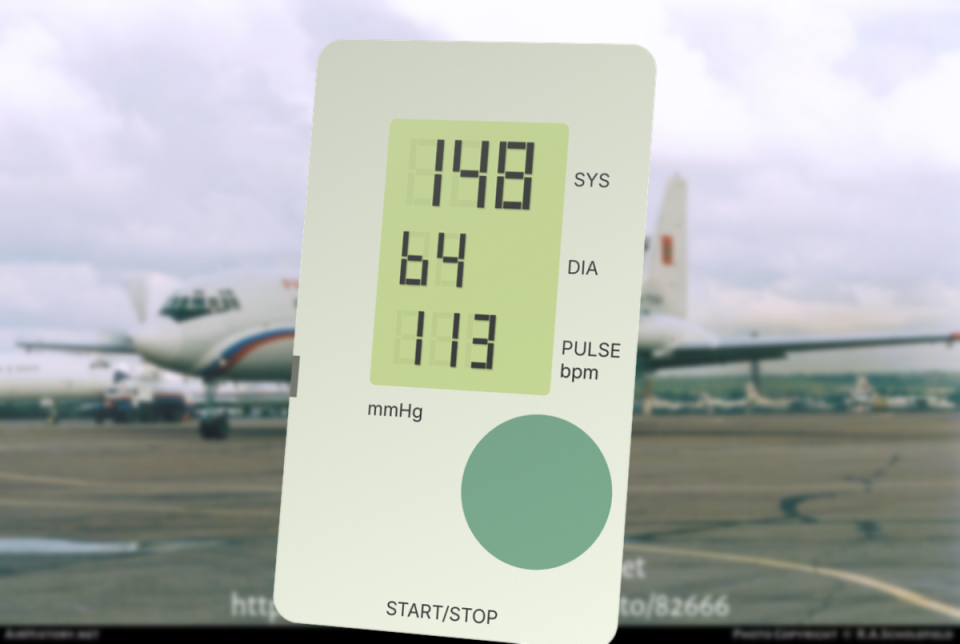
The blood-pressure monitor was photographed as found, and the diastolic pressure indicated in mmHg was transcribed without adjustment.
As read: 64 mmHg
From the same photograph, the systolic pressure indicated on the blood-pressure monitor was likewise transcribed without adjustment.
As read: 148 mmHg
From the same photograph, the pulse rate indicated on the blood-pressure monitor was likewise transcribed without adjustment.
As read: 113 bpm
